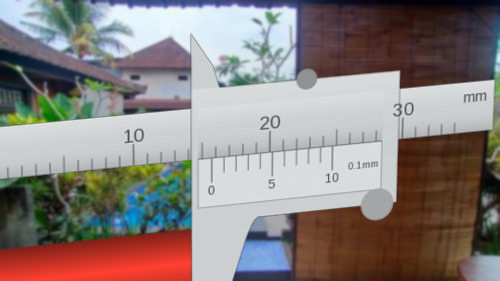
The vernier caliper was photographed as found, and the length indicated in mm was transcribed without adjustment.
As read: 15.7 mm
